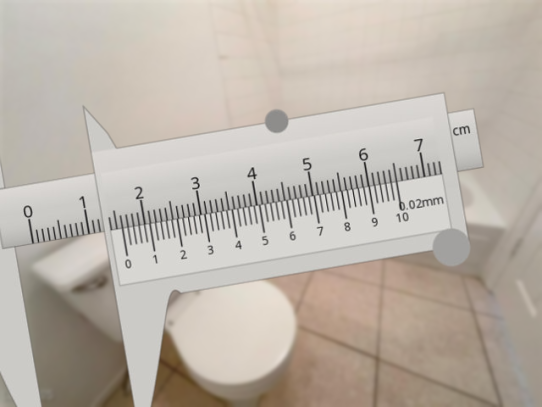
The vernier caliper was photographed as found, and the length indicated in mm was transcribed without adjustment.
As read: 16.0 mm
